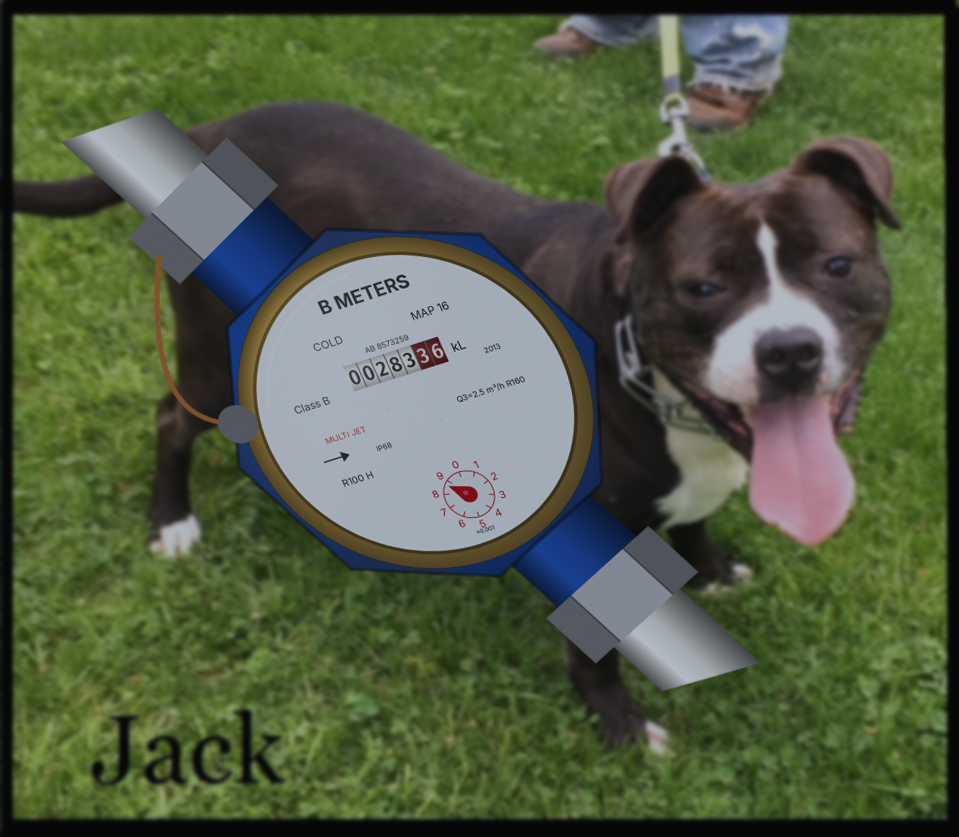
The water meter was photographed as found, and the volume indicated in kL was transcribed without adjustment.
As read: 283.368 kL
